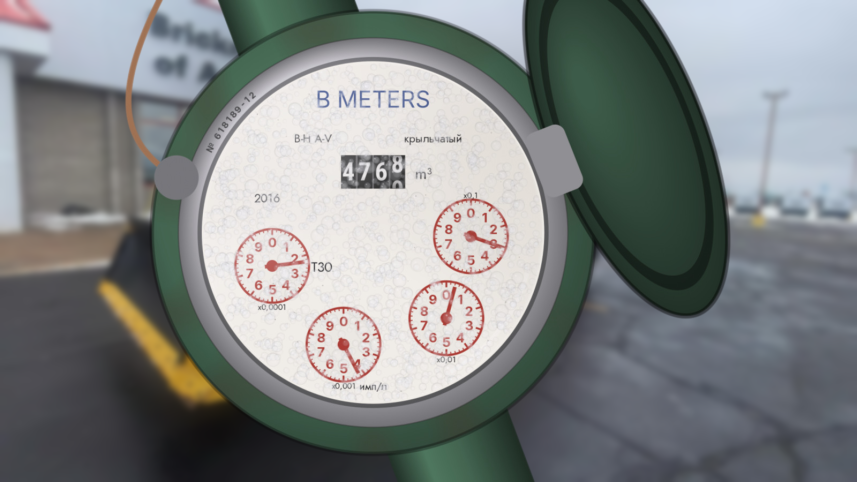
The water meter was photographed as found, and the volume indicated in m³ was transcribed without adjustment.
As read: 4768.3042 m³
